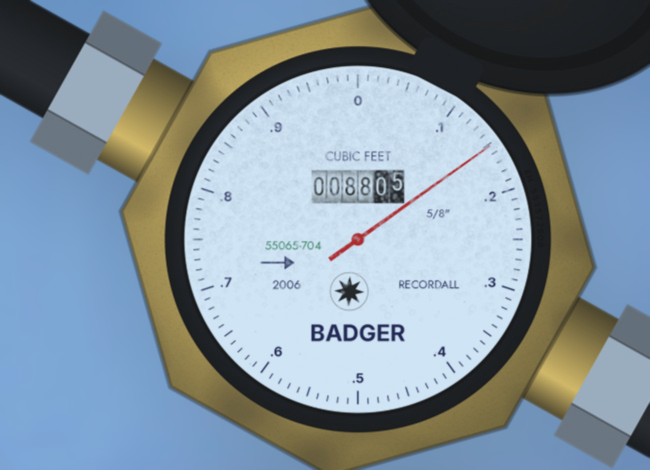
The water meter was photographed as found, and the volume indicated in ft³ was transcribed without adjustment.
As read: 8805.15 ft³
